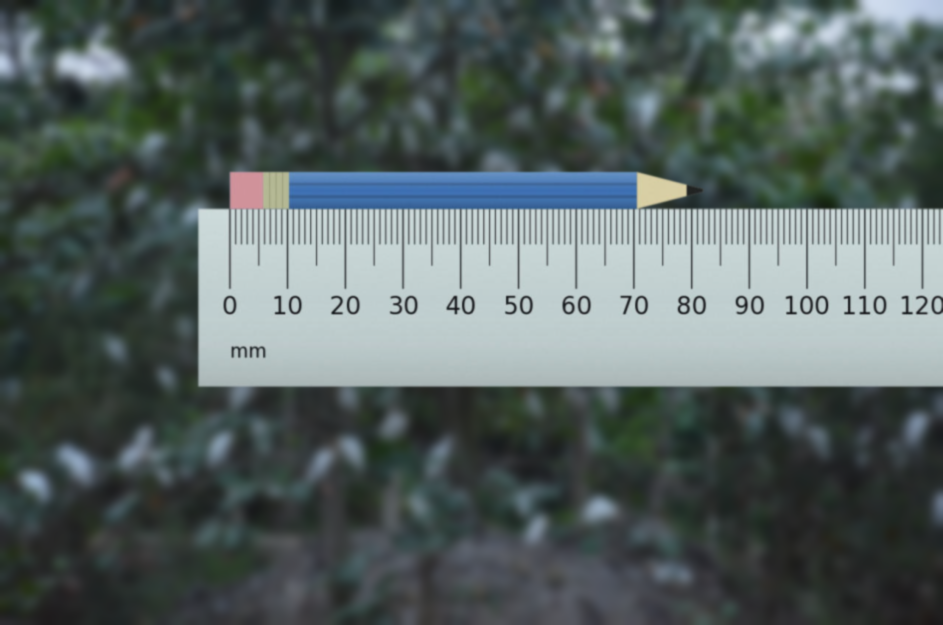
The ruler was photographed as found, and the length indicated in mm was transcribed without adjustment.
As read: 82 mm
